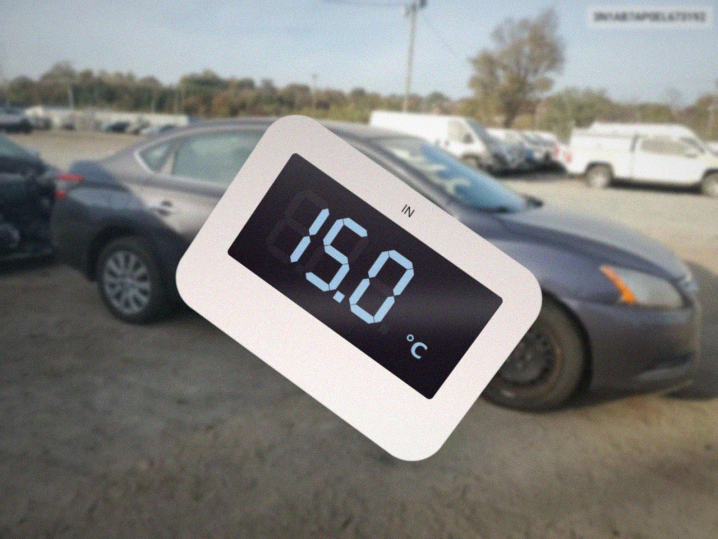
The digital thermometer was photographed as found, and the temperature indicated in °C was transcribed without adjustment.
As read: 15.0 °C
